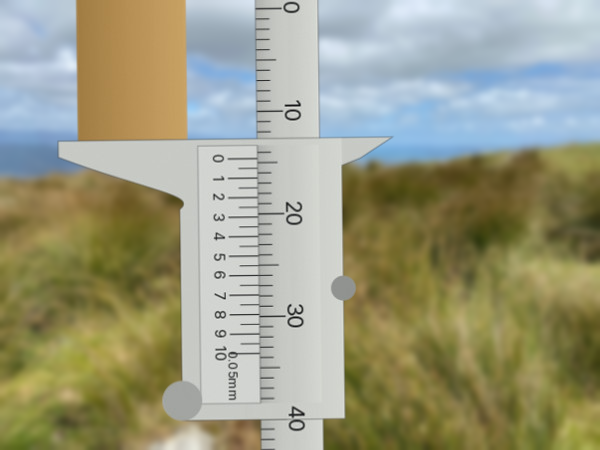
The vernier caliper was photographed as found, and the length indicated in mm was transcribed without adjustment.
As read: 14.6 mm
